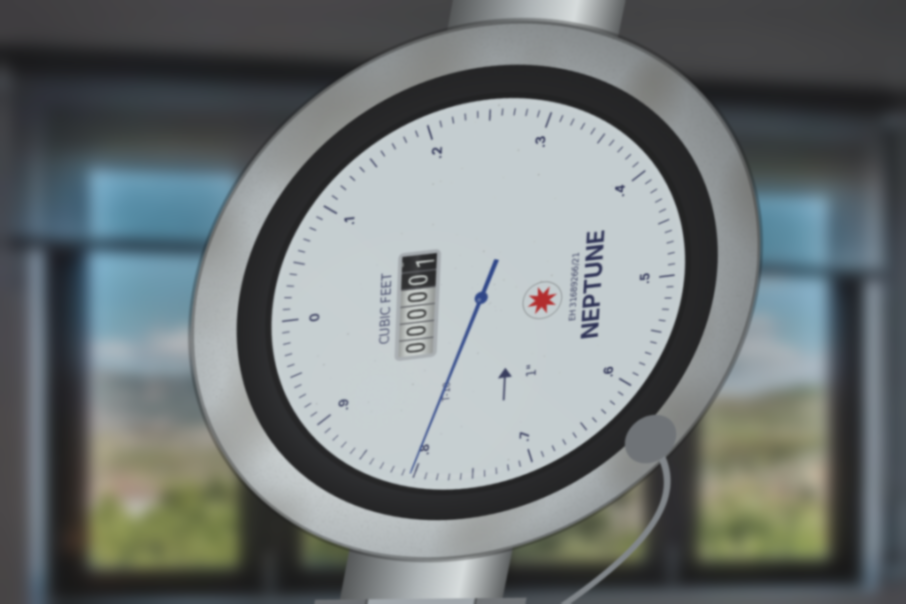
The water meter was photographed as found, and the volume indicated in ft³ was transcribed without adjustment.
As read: 0.80 ft³
